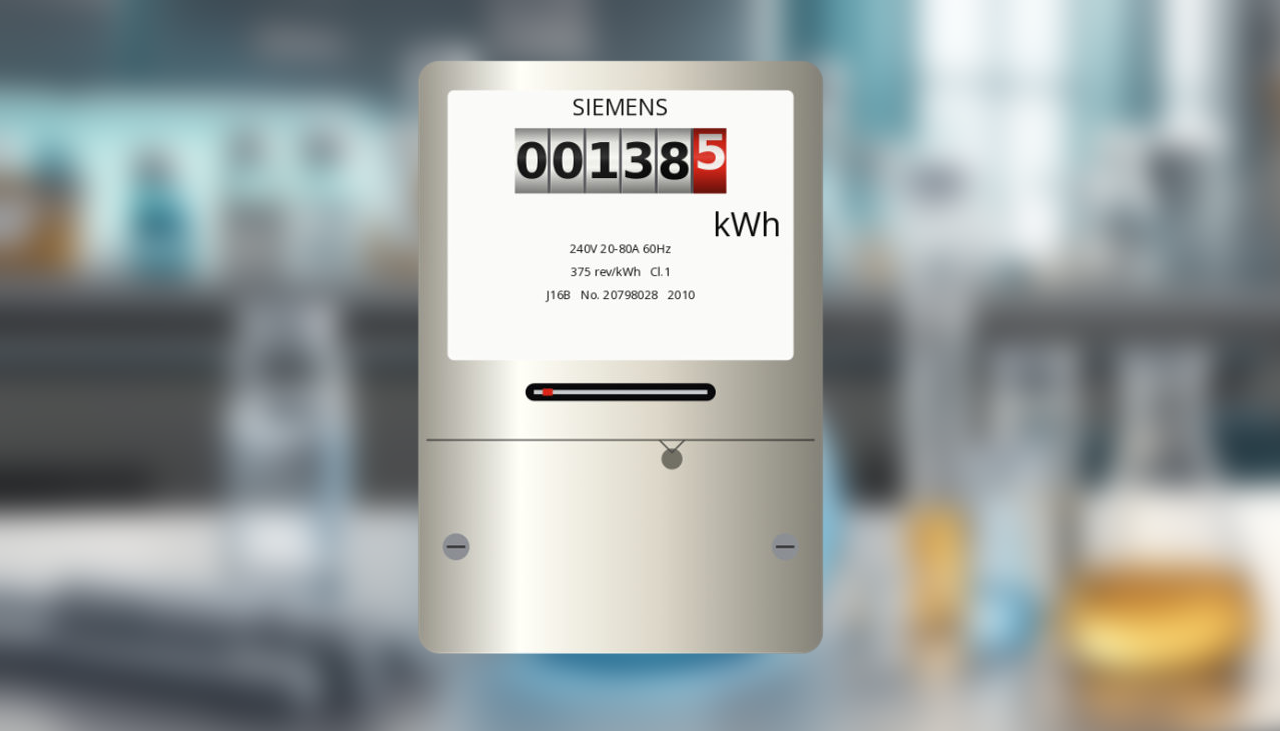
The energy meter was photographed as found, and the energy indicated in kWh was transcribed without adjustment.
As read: 138.5 kWh
